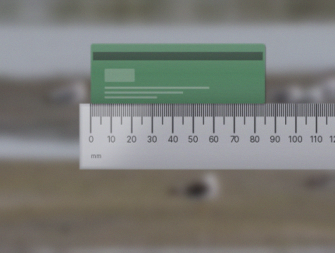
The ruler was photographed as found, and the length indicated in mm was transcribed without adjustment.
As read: 85 mm
